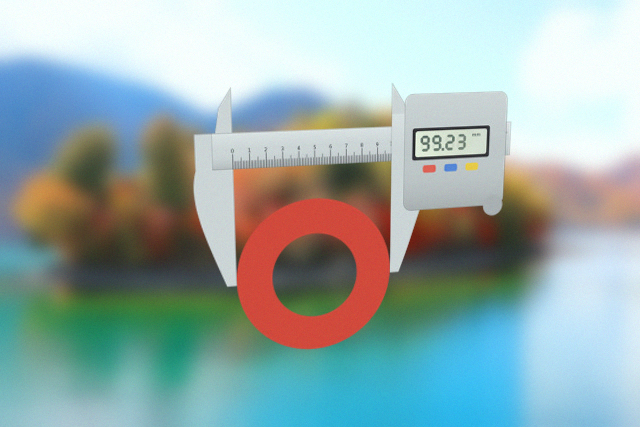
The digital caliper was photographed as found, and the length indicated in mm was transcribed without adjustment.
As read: 99.23 mm
